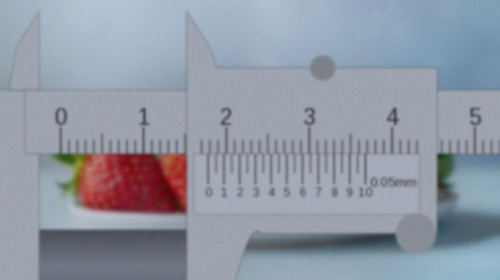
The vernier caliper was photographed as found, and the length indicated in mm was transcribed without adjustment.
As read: 17.8 mm
